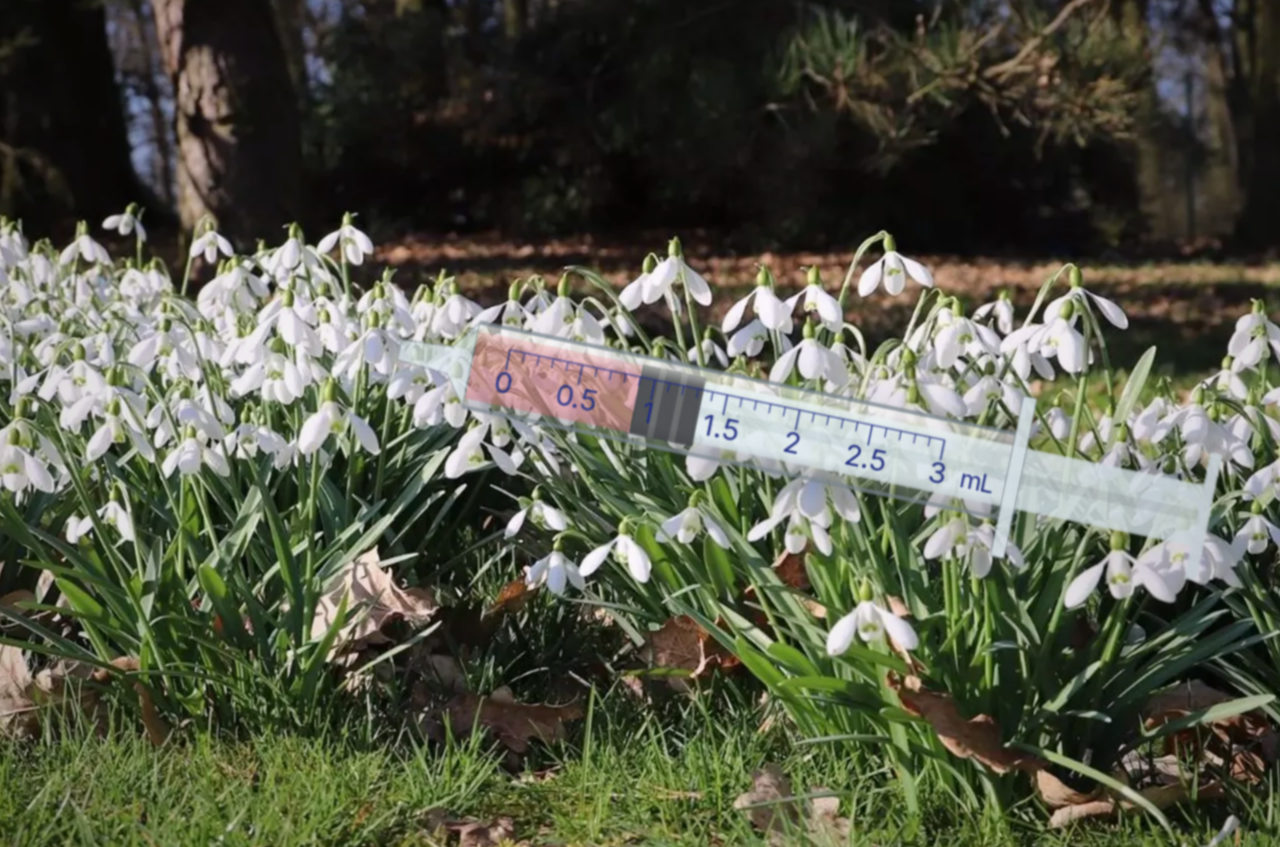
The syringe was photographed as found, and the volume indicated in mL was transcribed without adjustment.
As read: 0.9 mL
